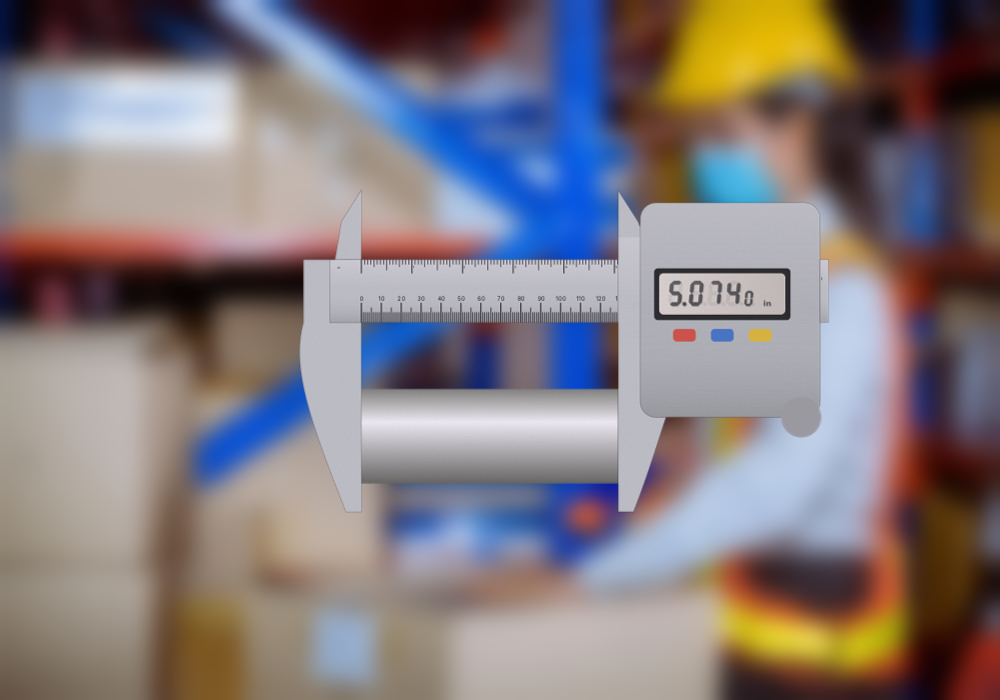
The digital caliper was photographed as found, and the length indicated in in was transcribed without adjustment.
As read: 5.0740 in
